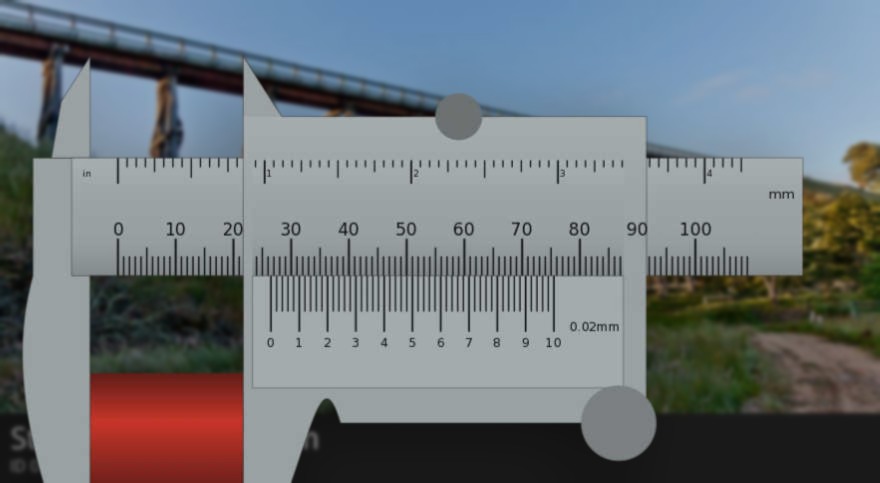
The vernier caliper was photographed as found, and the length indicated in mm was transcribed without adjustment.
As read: 26.5 mm
